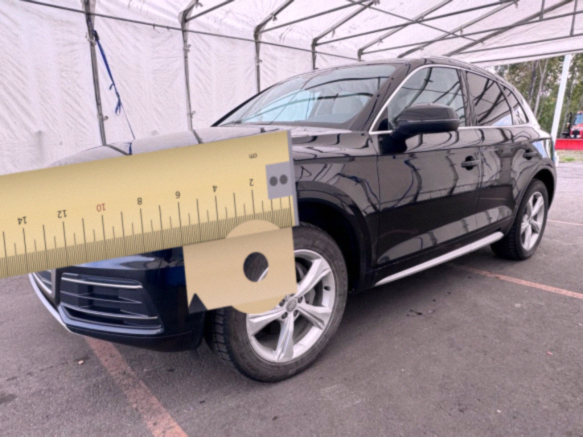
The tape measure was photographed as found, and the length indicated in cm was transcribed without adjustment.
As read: 6 cm
